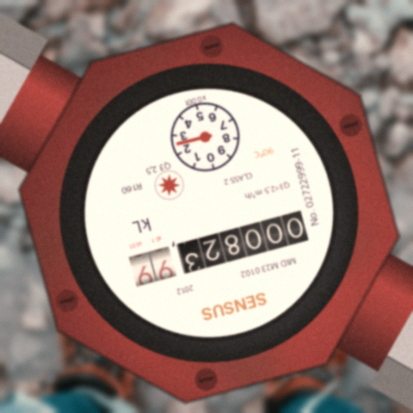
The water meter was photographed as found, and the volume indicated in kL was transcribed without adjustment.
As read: 823.992 kL
